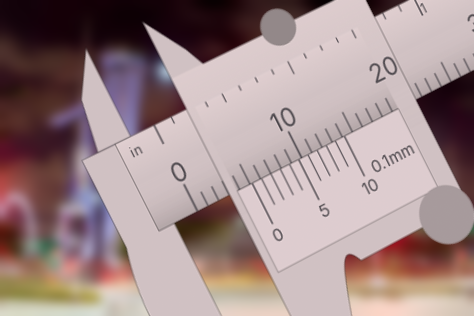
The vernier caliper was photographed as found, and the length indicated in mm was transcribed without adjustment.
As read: 5.2 mm
